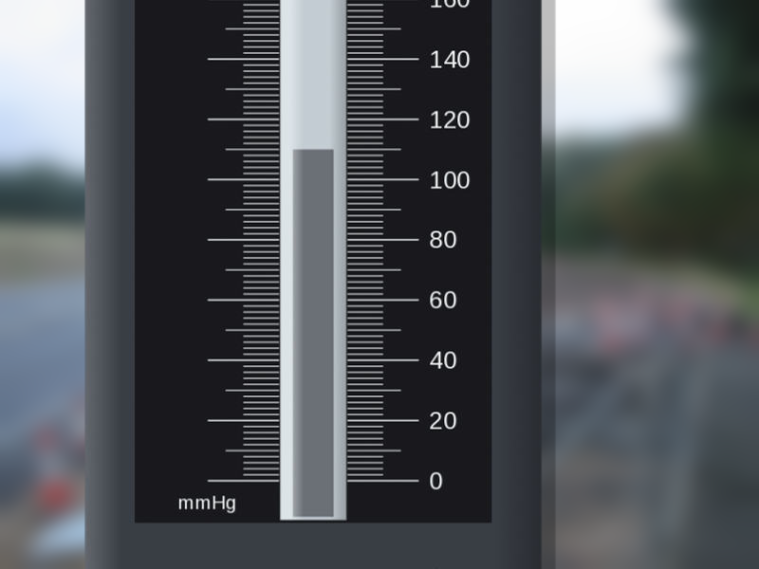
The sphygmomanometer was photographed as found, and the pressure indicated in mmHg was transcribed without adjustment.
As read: 110 mmHg
